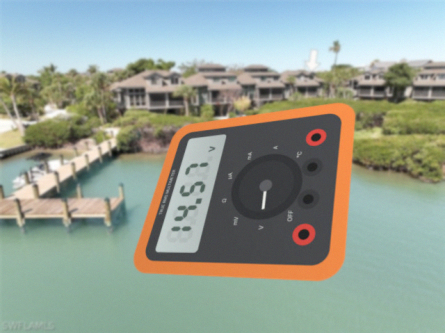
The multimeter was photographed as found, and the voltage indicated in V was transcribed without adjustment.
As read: 14.57 V
